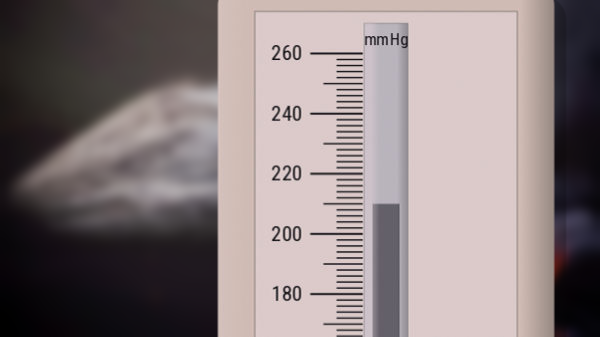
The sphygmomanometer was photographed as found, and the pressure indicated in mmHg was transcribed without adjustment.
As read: 210 mmHg
